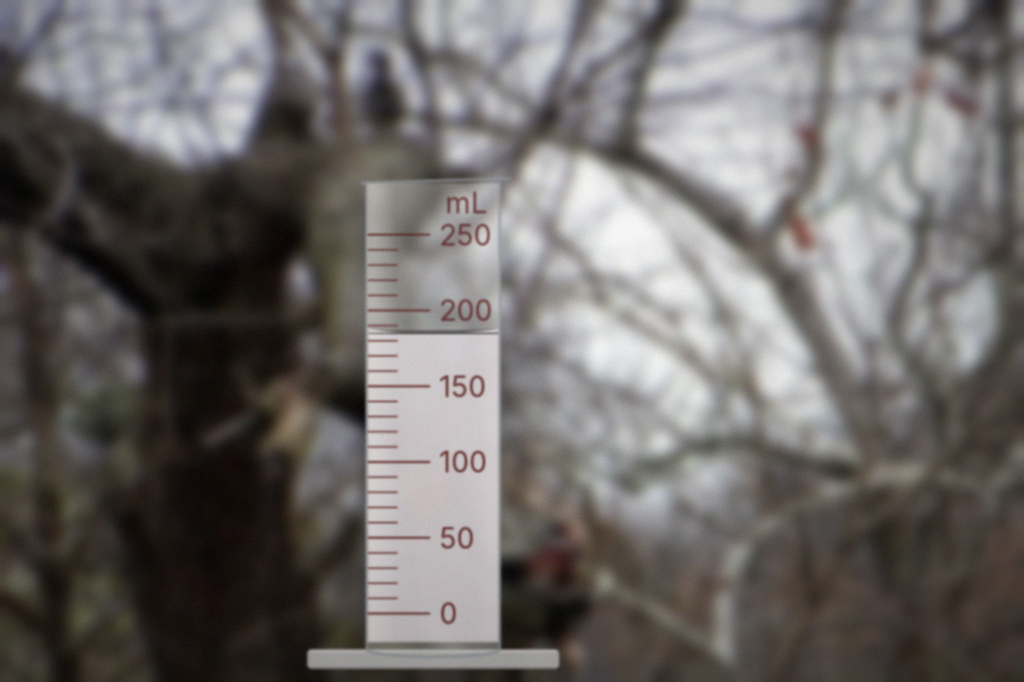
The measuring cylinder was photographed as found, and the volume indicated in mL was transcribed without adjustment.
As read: 185 mL
